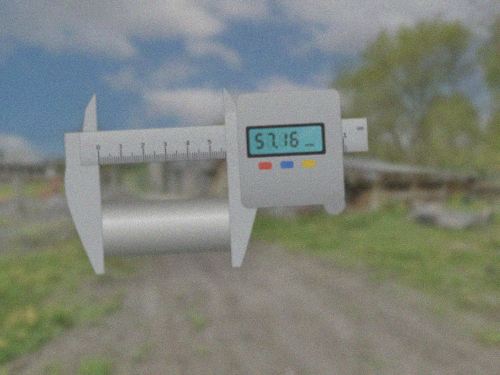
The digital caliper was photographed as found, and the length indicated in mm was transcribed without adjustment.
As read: 57.16 mm
